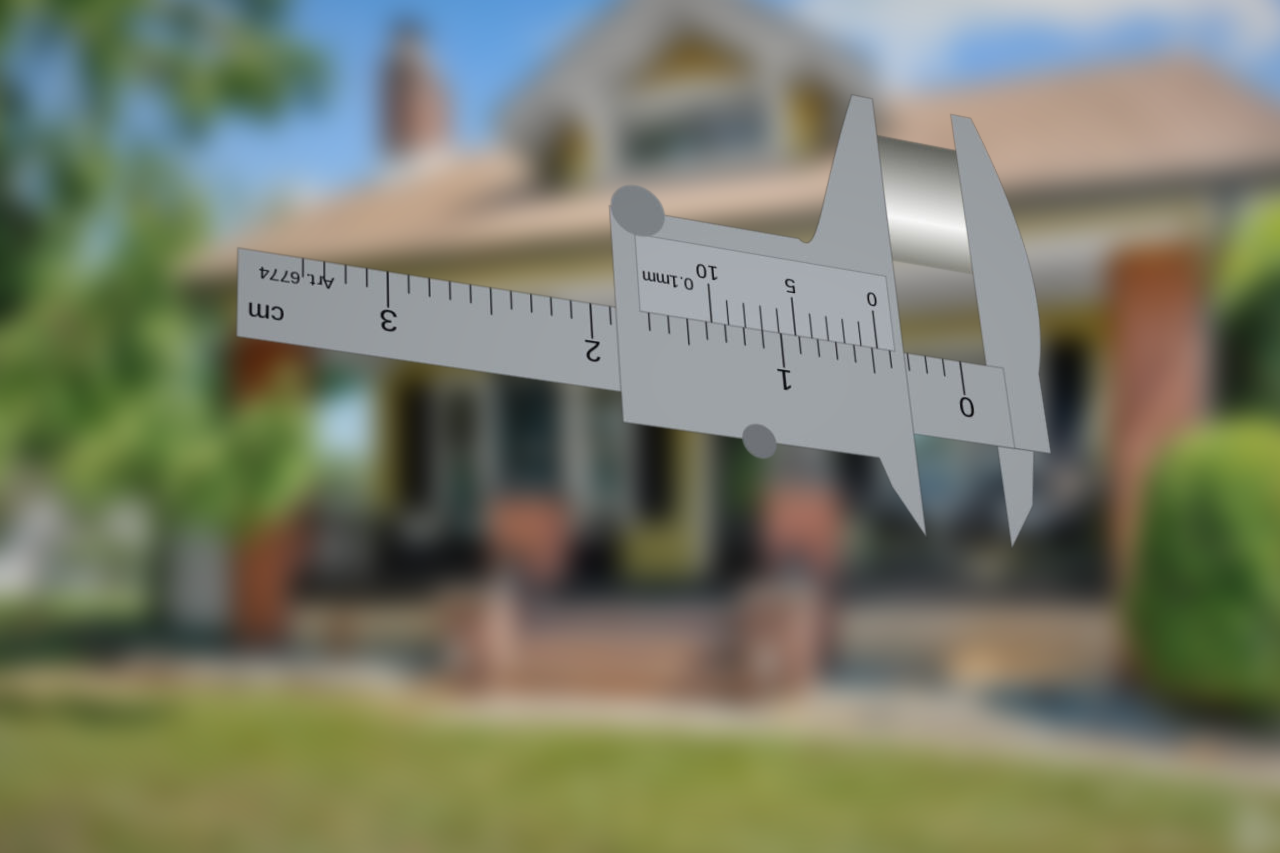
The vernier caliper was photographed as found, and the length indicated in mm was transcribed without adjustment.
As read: 4.7 mm
